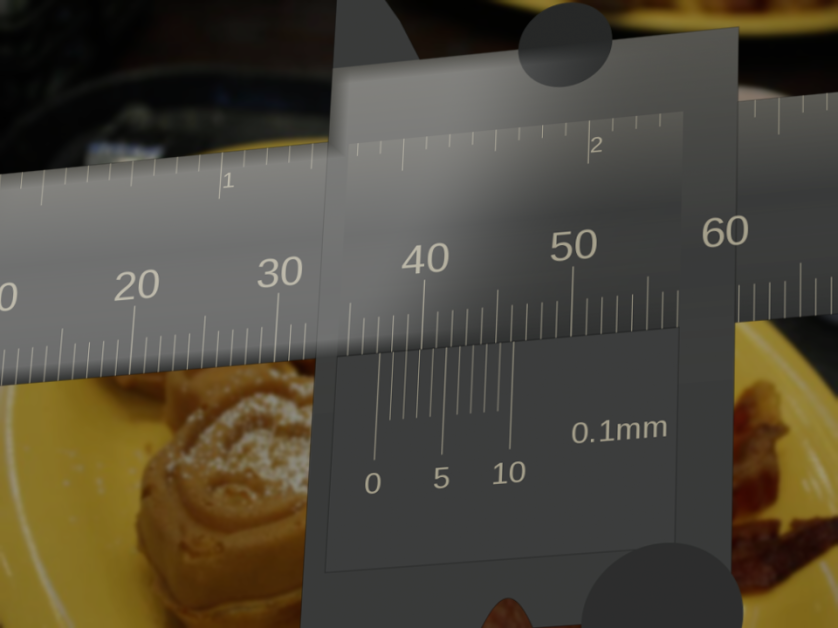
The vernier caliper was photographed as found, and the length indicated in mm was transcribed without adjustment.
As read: 37.2 mm
